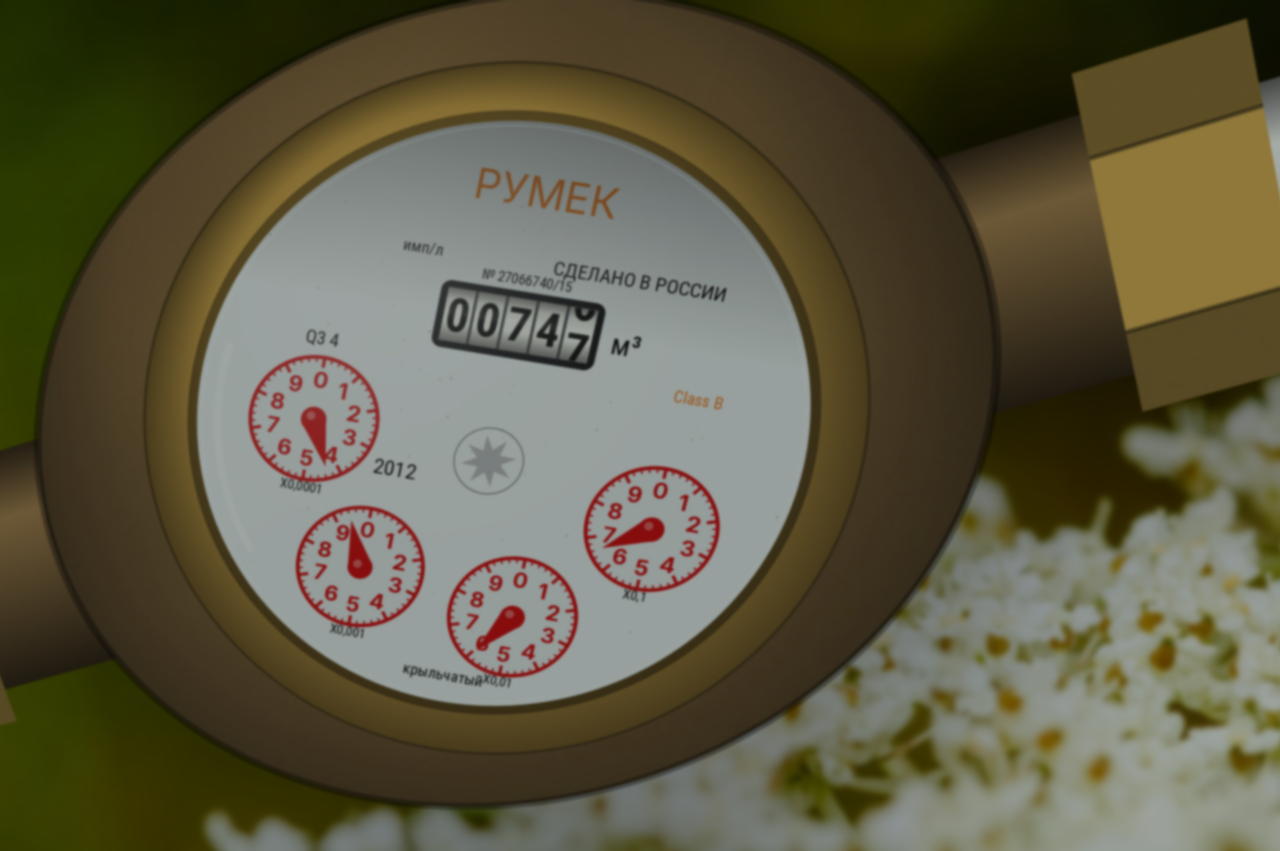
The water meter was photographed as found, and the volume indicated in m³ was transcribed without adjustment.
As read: 746.6594 m³
